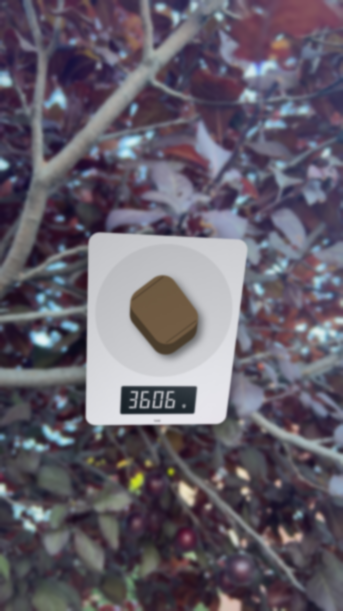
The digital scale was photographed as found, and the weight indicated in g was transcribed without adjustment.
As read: 3606 g
